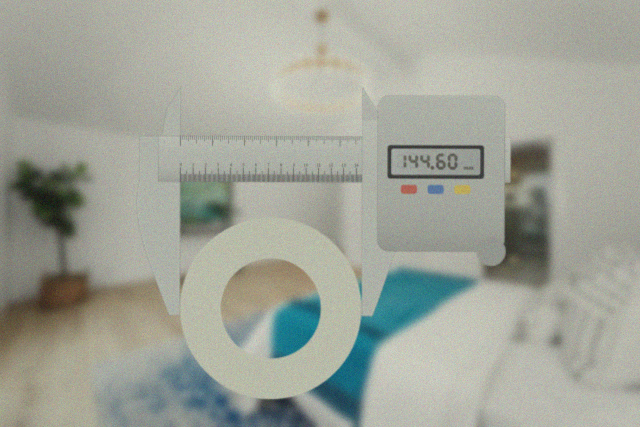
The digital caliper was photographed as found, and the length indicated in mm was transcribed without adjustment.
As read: 144.60 mm
